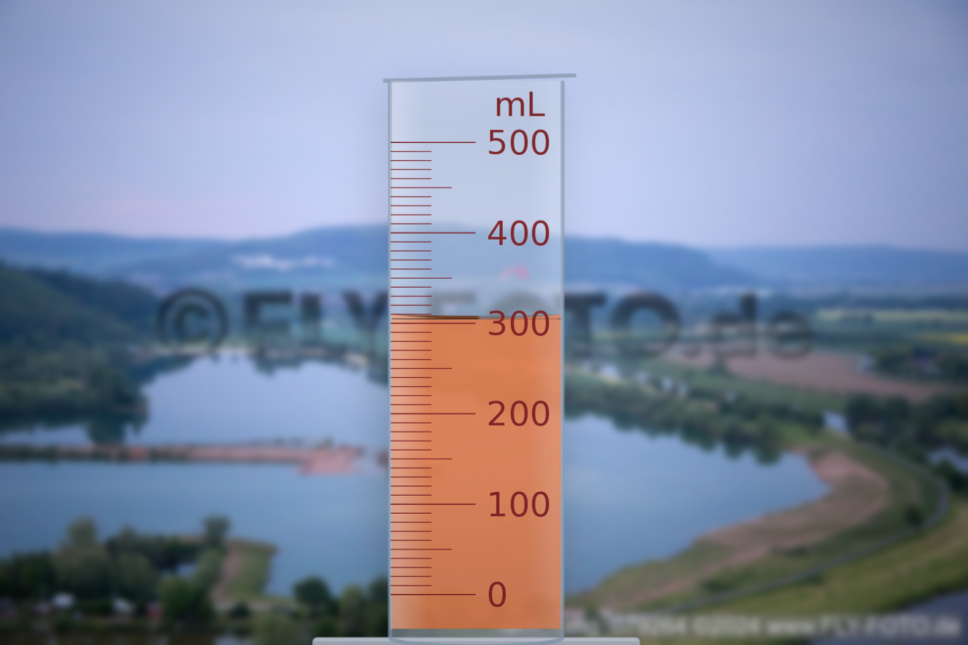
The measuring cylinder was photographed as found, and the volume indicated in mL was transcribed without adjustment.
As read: 305 mL
